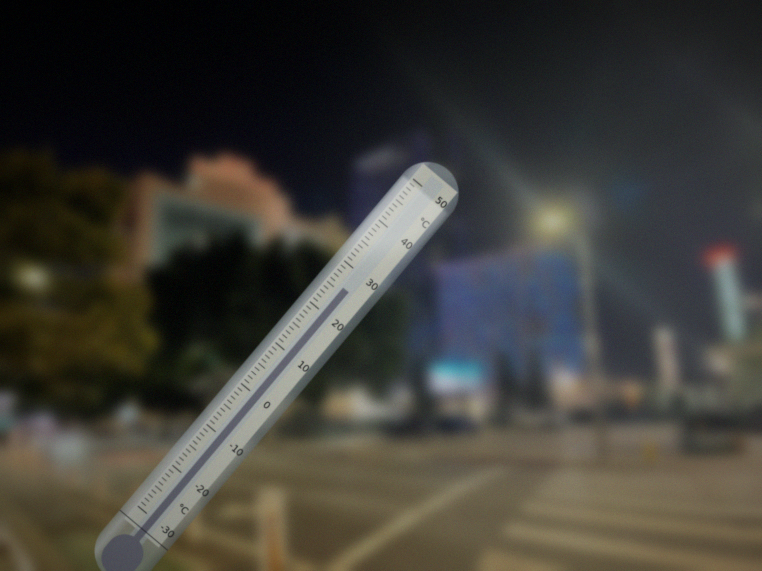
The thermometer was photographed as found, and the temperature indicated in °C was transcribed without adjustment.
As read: 26 °C
